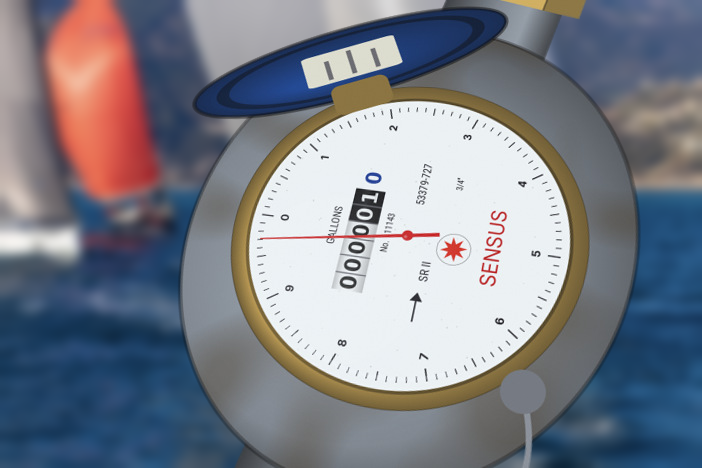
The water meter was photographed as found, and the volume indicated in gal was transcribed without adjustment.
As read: 9.7 gal
